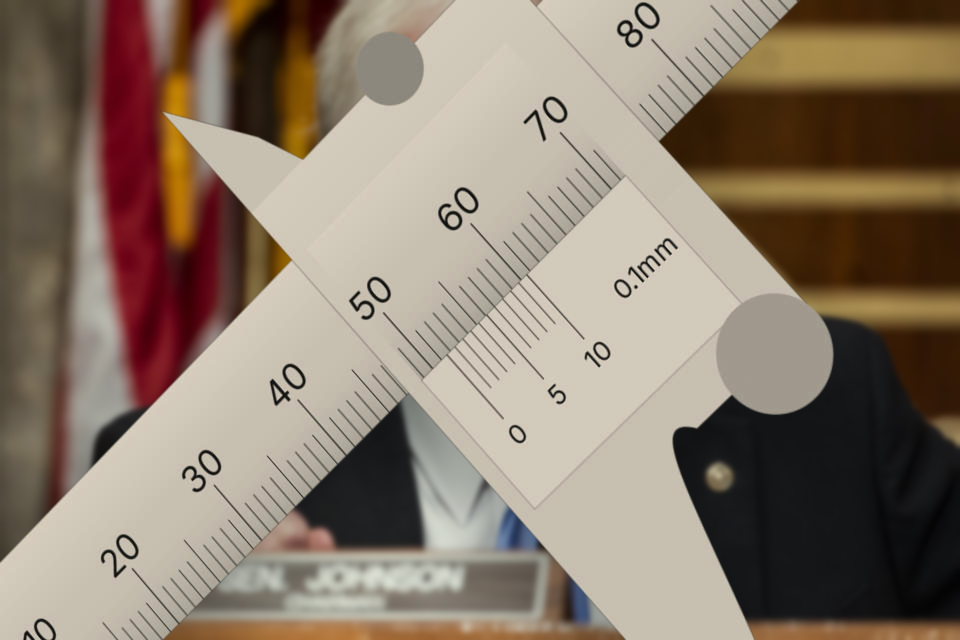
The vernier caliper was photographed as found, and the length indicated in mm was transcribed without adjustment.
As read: 51.6 mm
